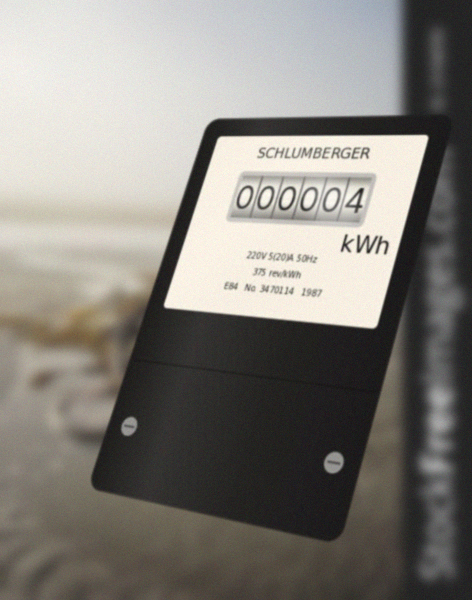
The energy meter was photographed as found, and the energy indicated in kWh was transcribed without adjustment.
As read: 4 kWh
